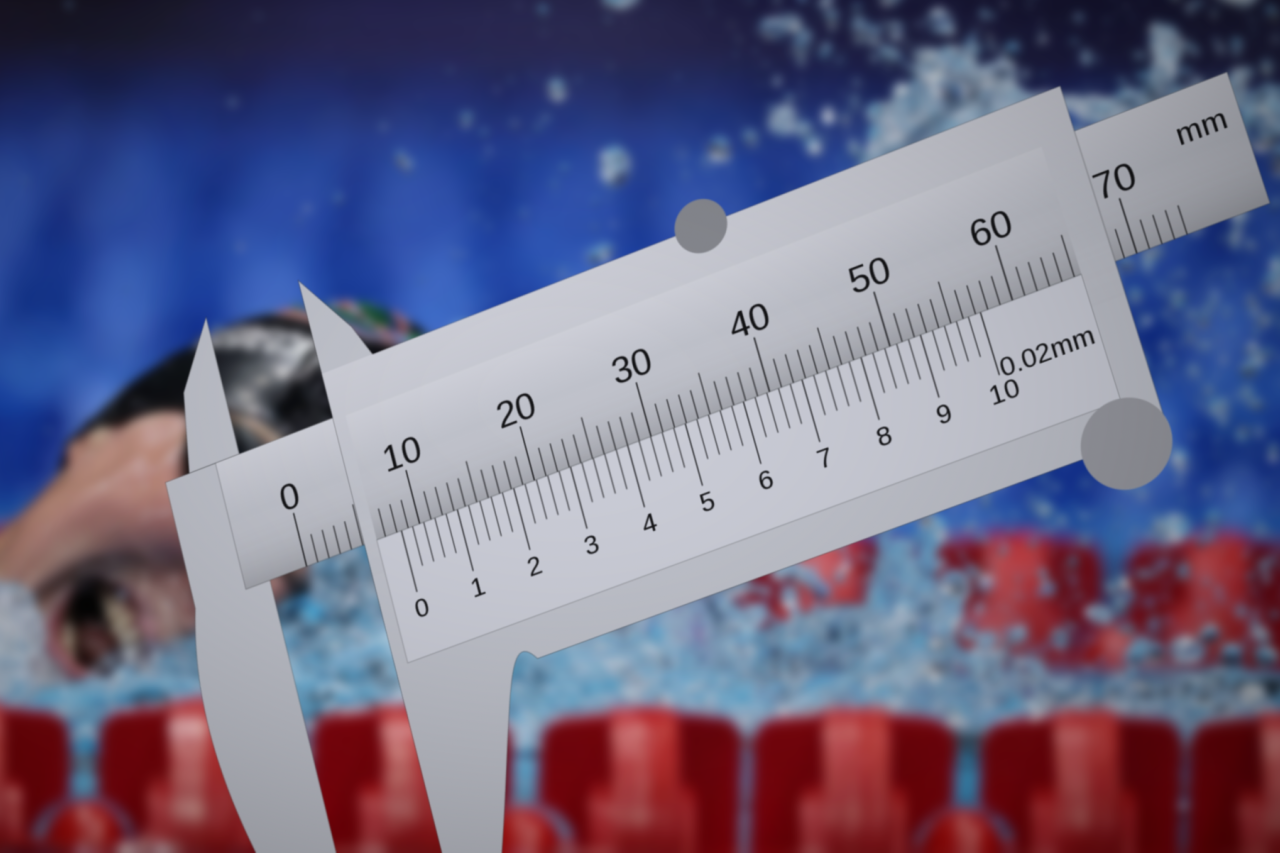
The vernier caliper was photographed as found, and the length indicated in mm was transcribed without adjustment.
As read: 8.4 mm
